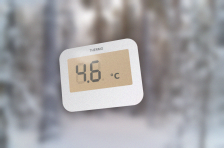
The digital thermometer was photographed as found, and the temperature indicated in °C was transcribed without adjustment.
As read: 4.6 °C
